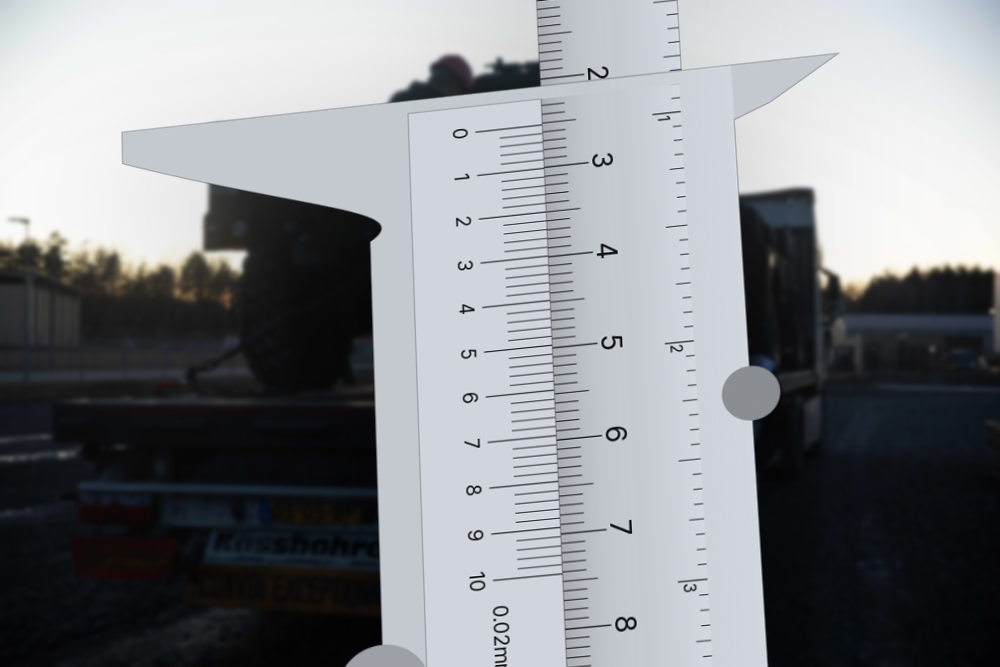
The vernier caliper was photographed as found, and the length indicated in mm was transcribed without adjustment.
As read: 25.2 mm
